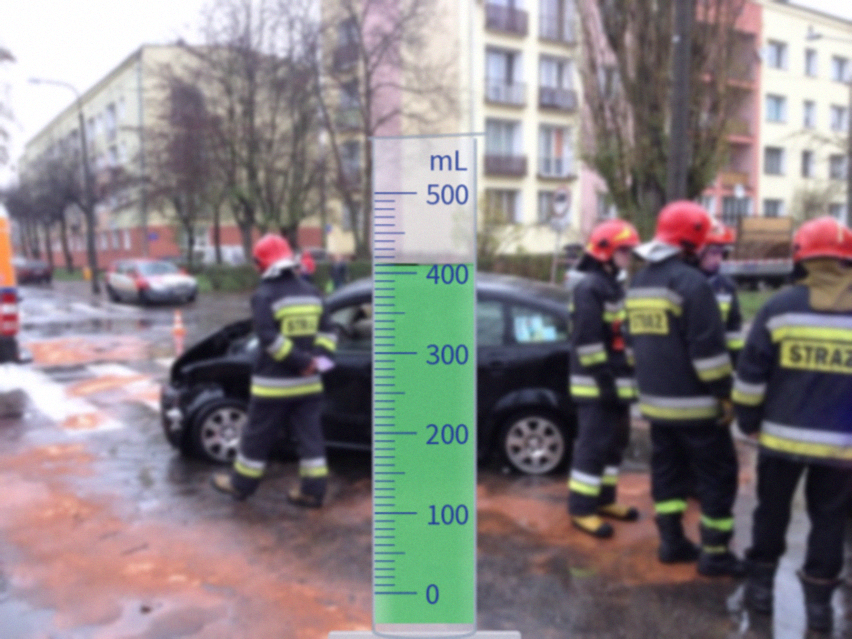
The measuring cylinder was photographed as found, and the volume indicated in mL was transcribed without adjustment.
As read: 410 mL
